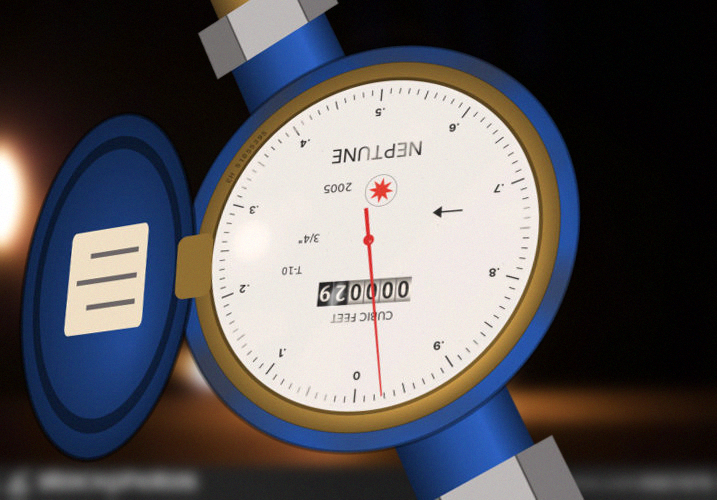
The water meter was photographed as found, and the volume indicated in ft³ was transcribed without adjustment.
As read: 28.97 ft³
